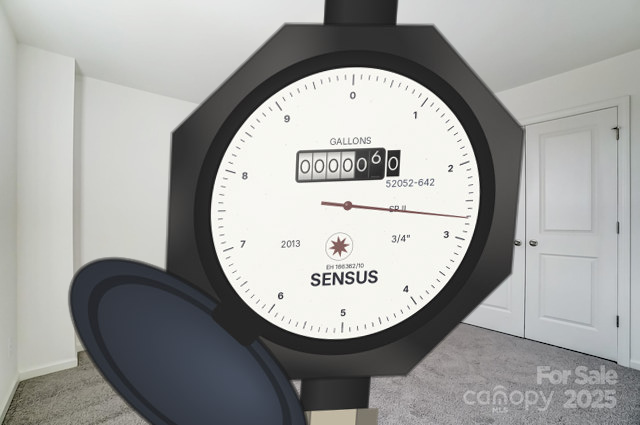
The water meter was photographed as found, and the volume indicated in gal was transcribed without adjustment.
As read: 62.7 gal
